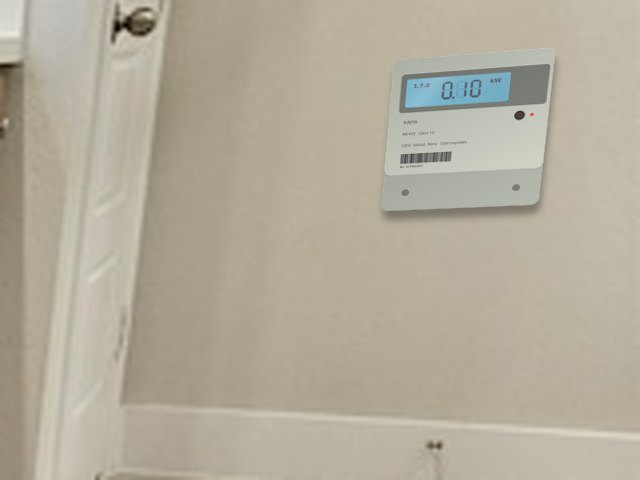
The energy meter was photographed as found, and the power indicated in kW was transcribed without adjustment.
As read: 0.10 kW
